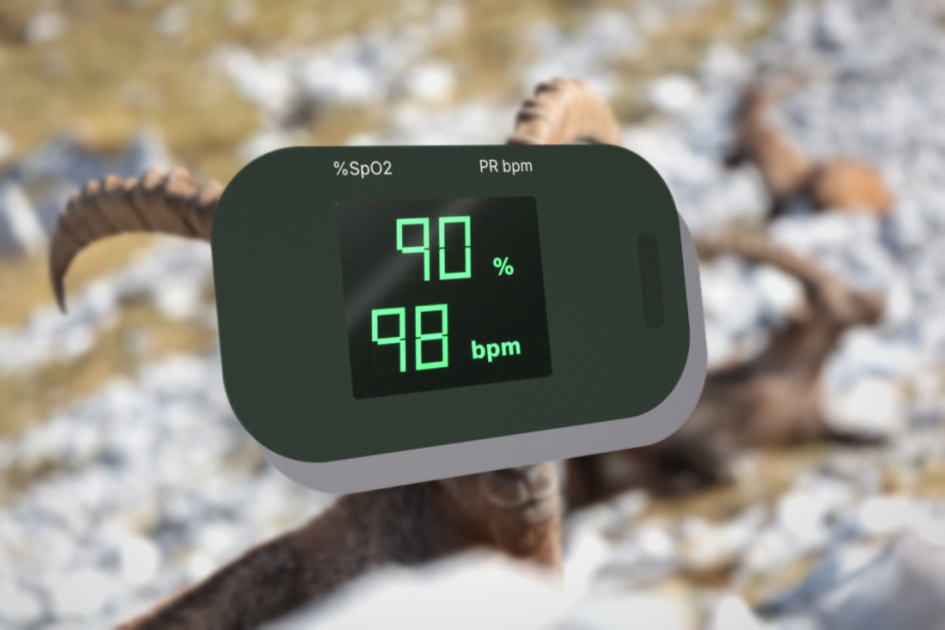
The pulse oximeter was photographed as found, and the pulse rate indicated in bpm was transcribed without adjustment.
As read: 98 bpm
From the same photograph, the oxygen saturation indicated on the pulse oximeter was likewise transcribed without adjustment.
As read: 90 %
